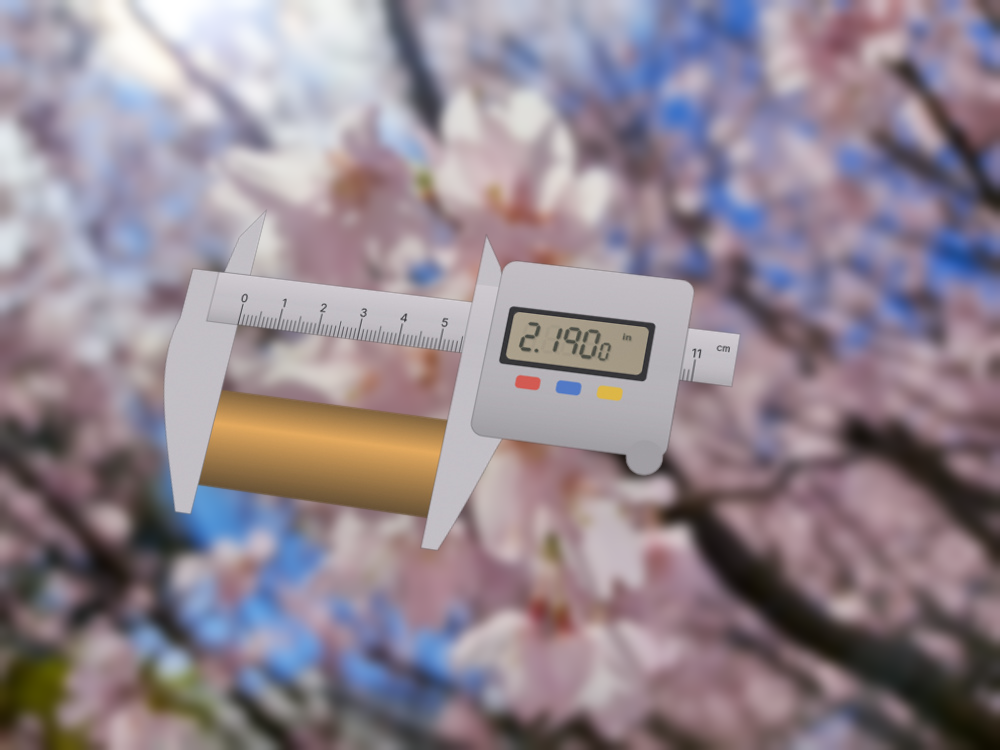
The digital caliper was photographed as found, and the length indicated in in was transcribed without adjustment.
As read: 2.1900 in
